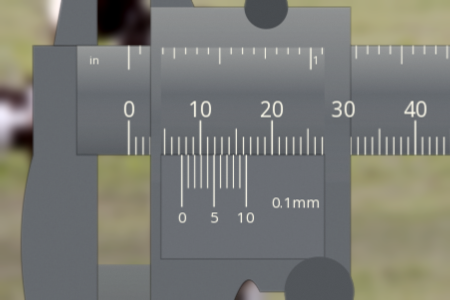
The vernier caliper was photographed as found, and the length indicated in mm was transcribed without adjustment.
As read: 7.4 mm
